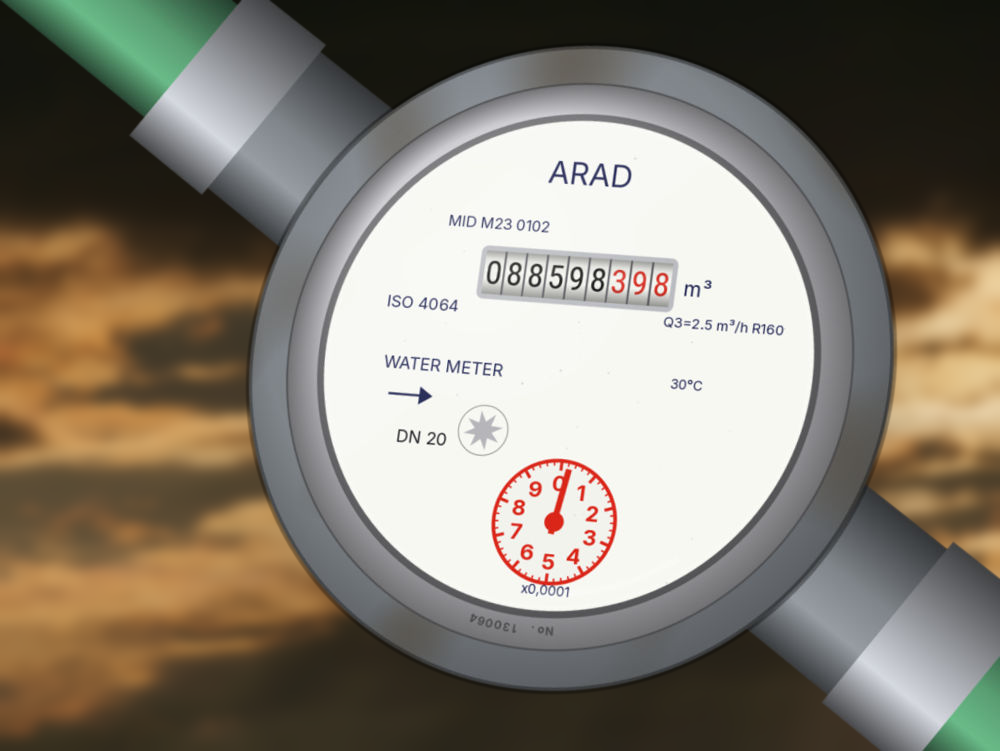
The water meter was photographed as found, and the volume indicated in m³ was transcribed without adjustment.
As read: 88598.3980 m³
